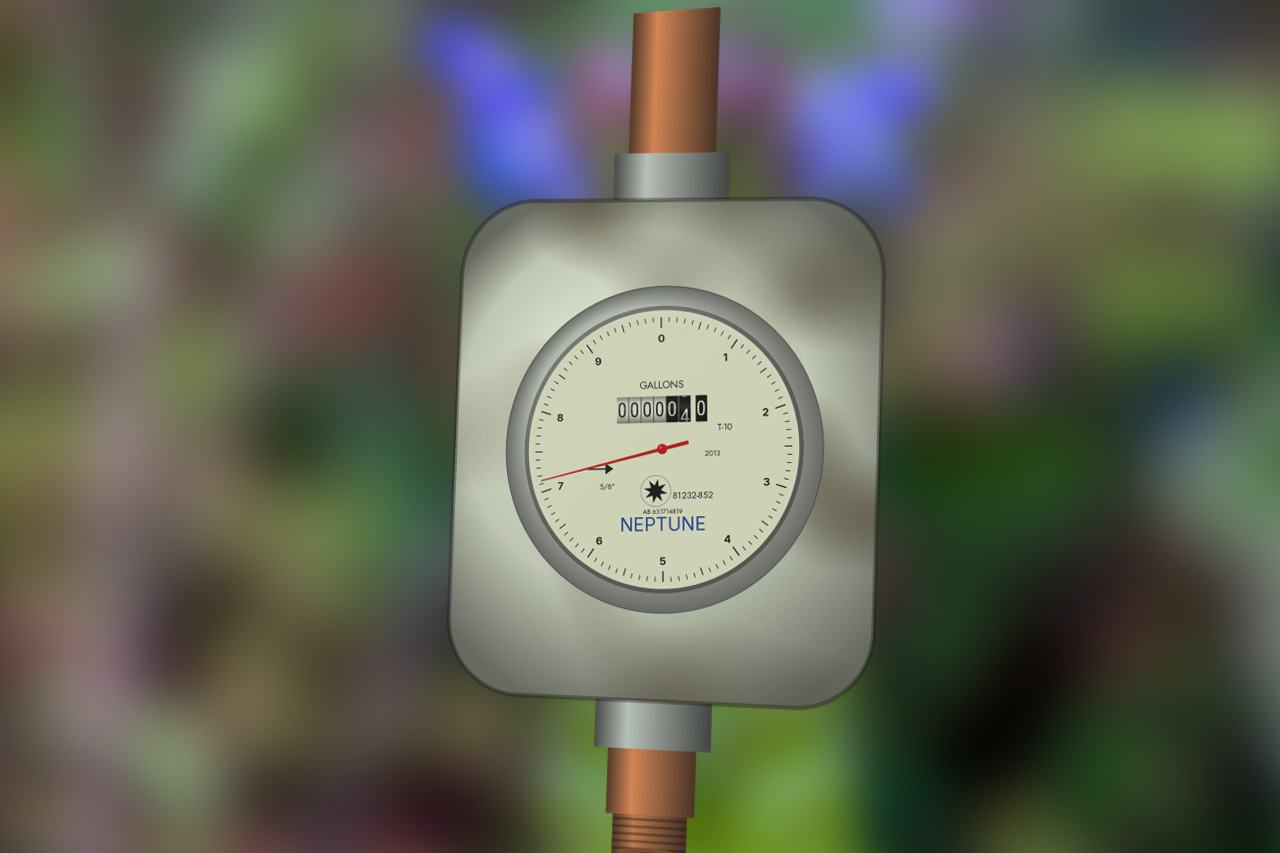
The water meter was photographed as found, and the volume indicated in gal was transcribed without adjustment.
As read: 37.1 gal
